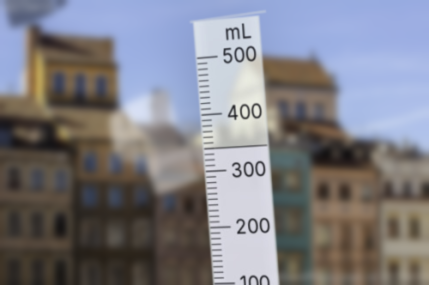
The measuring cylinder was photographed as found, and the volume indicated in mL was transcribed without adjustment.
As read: 340 mL
